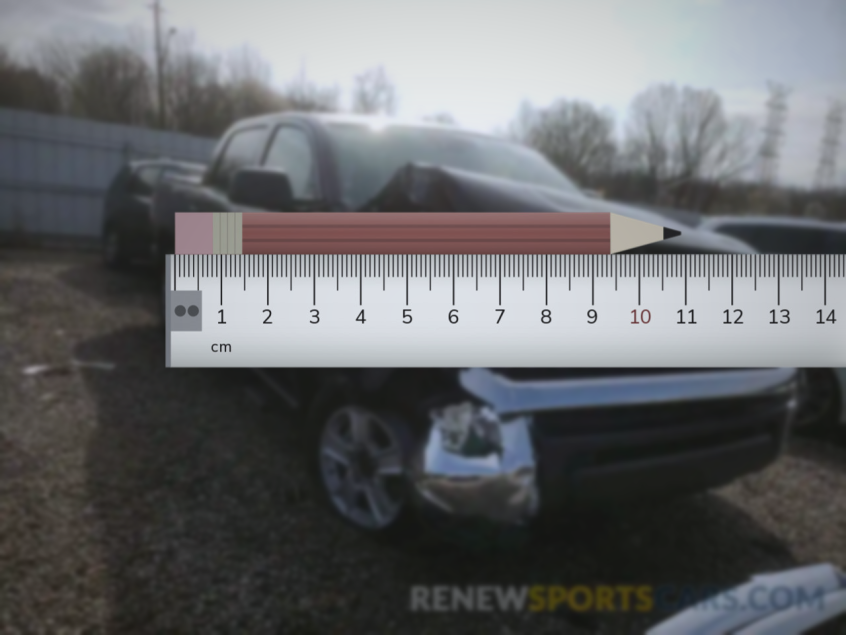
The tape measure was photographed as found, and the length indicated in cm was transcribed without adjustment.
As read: 10.9 cm
